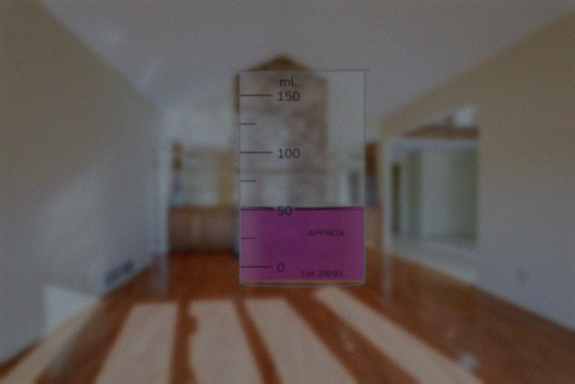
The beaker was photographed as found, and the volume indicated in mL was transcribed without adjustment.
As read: 50 mL
